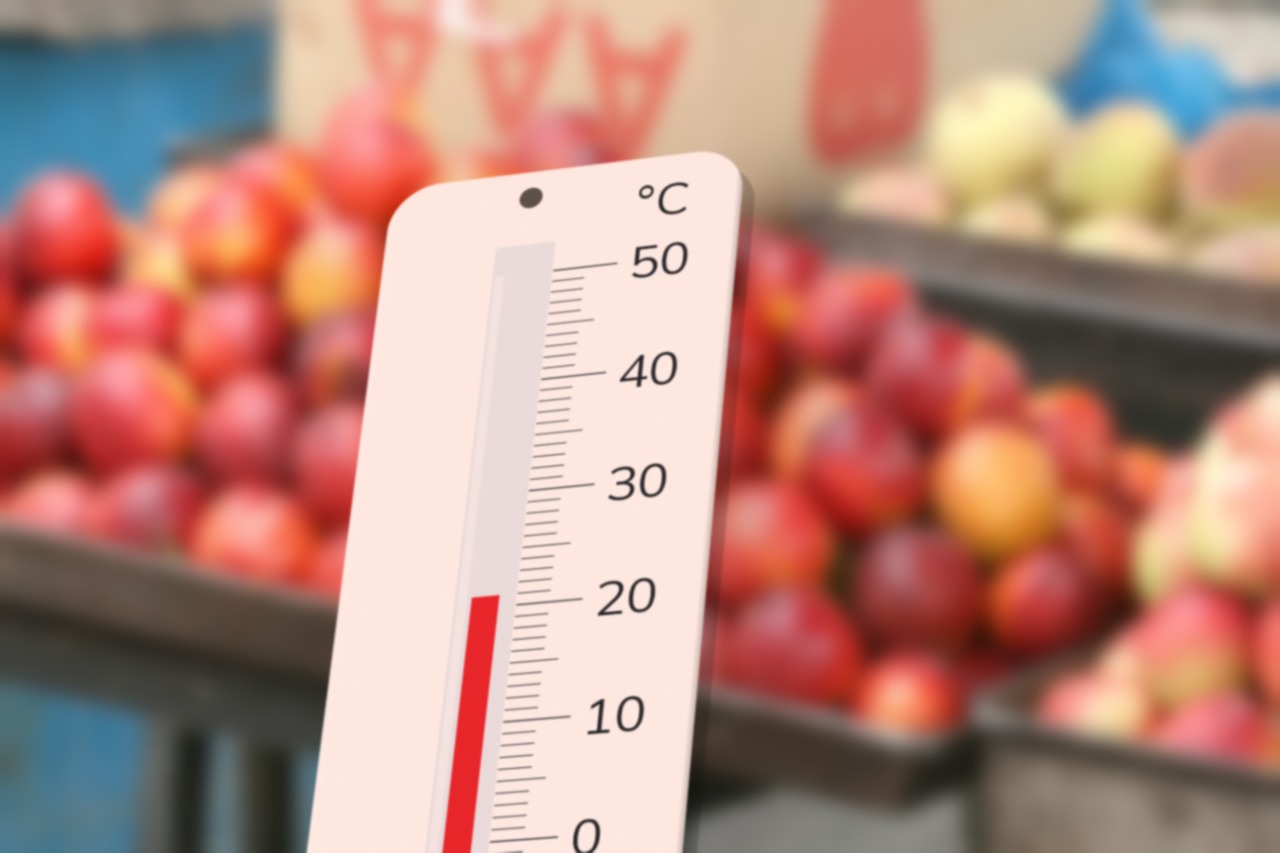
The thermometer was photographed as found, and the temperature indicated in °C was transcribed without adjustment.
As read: 21 °C
